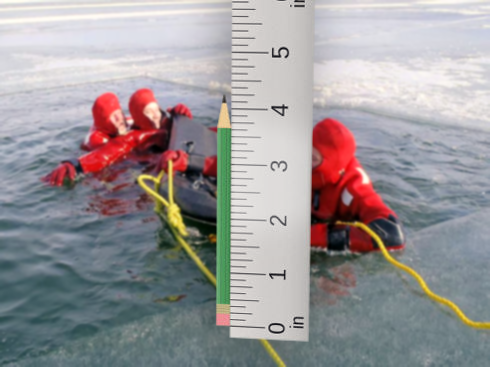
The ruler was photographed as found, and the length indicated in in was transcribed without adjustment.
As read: 4.25 in
